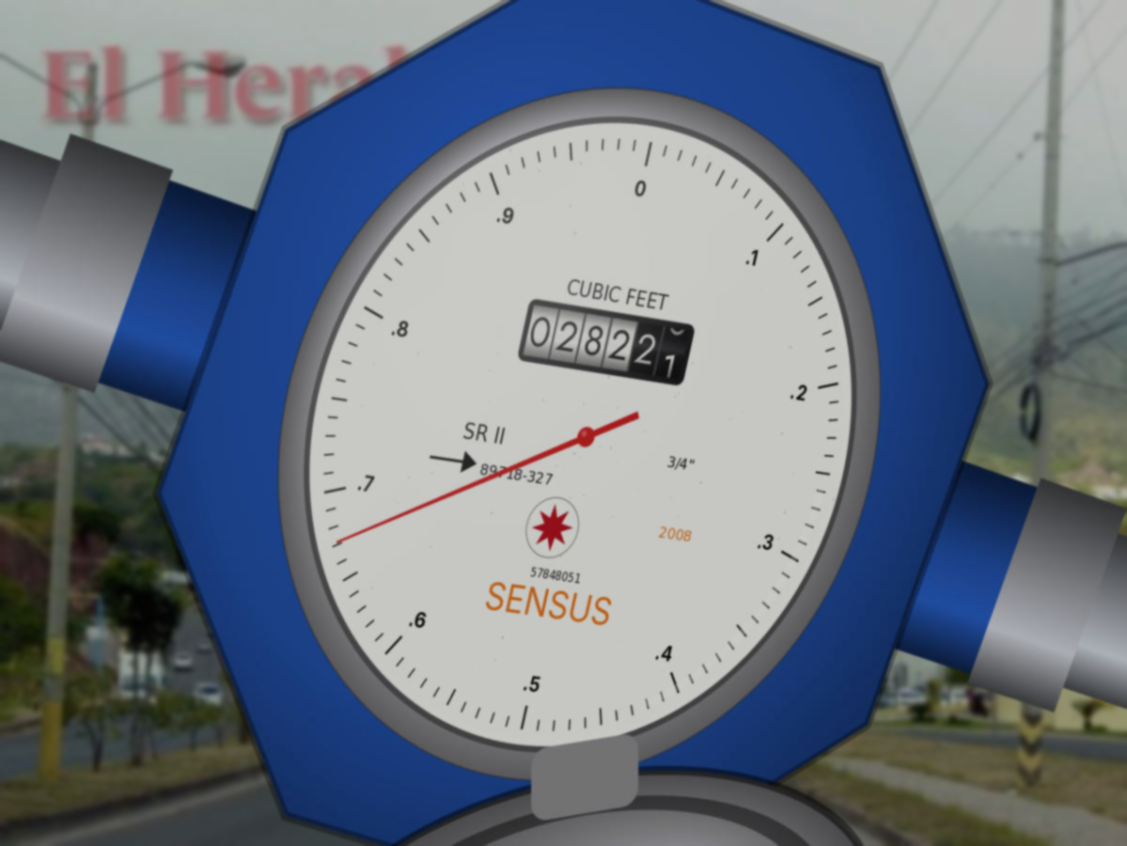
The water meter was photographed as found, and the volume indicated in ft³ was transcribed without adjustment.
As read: 28220.67 ft³
